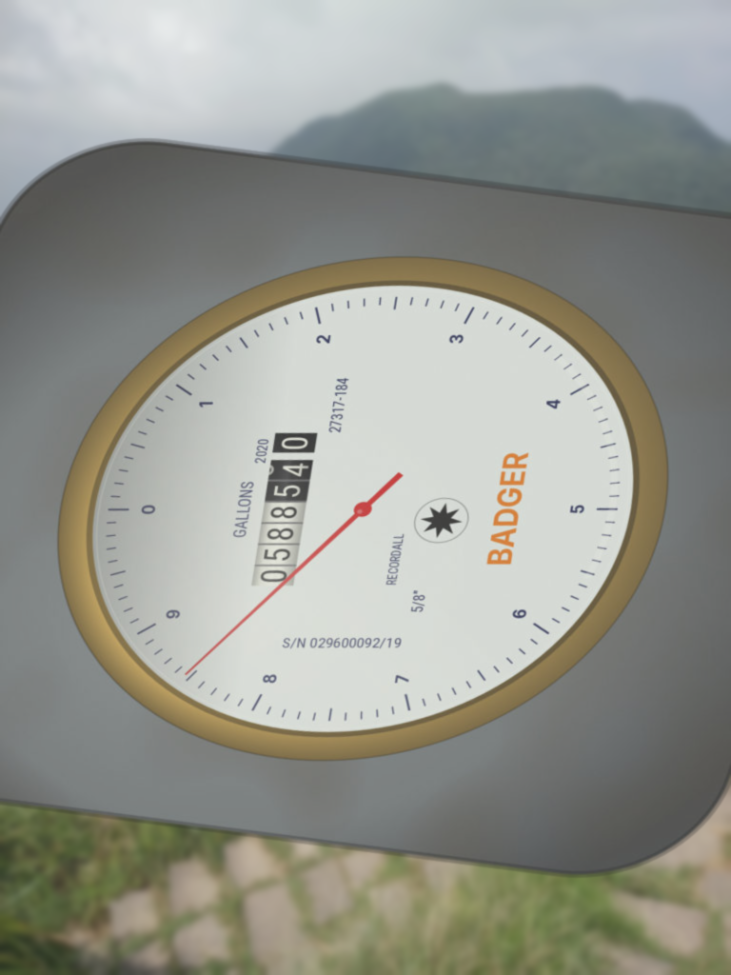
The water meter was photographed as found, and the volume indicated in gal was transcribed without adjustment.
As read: 588538.5 gal
